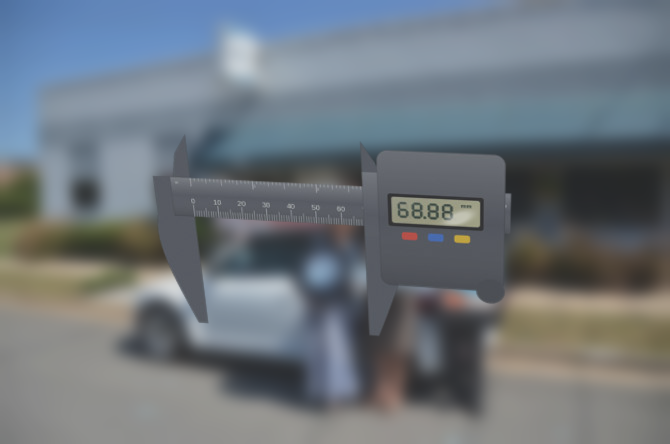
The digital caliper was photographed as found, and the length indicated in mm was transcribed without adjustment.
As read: 68.88 mm
